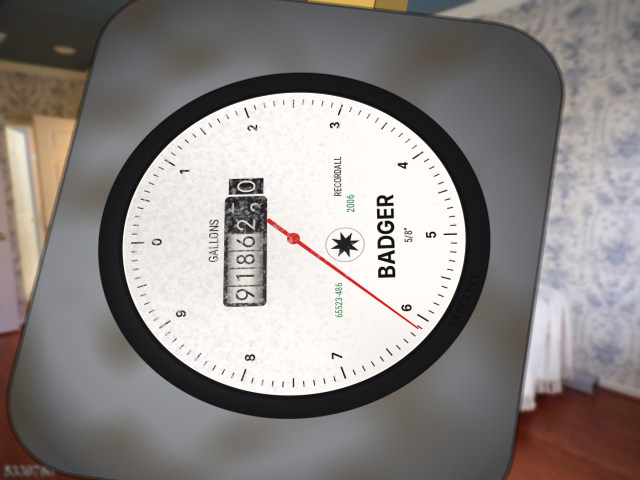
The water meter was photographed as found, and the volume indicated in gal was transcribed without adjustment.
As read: 9186226.1 gal
